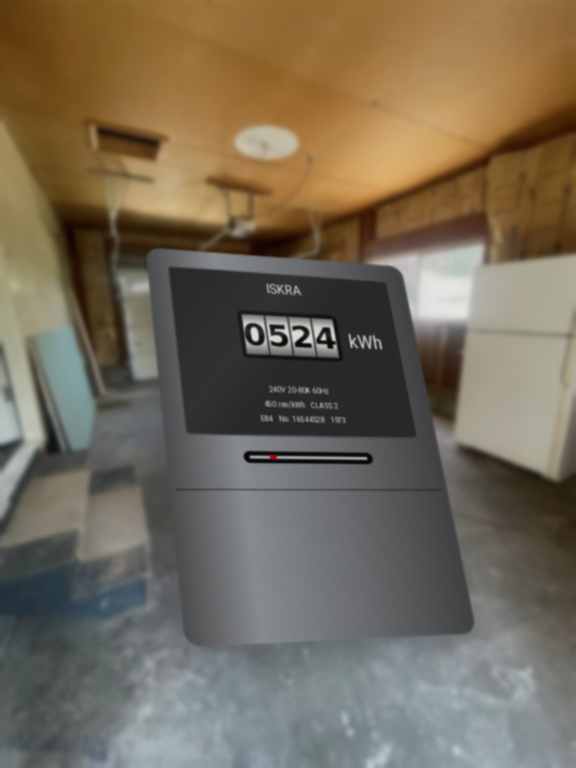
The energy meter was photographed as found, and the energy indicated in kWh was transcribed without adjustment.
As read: 524 kWh
